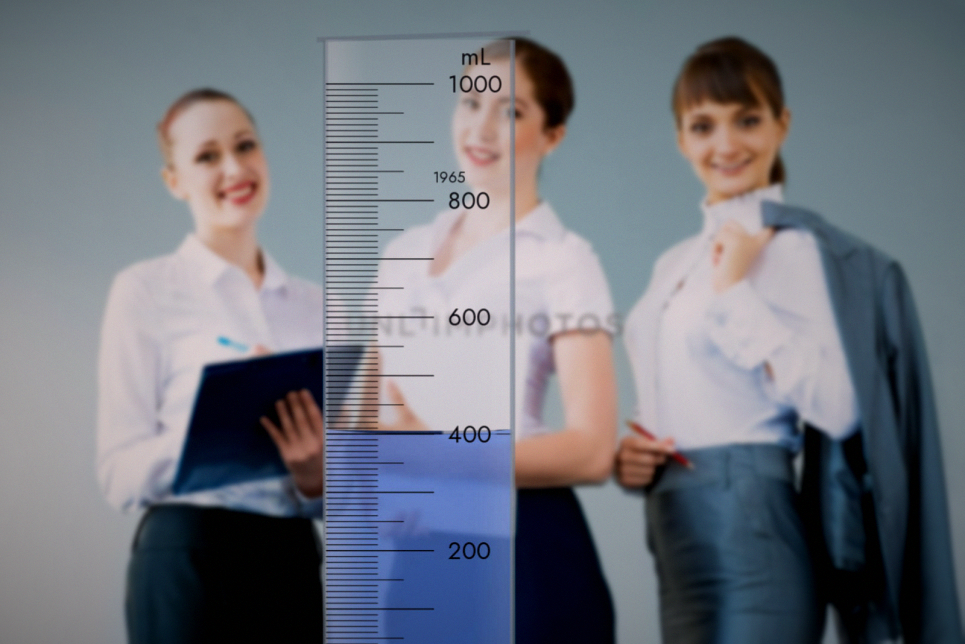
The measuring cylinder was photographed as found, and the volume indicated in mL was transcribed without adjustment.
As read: 400 mL
